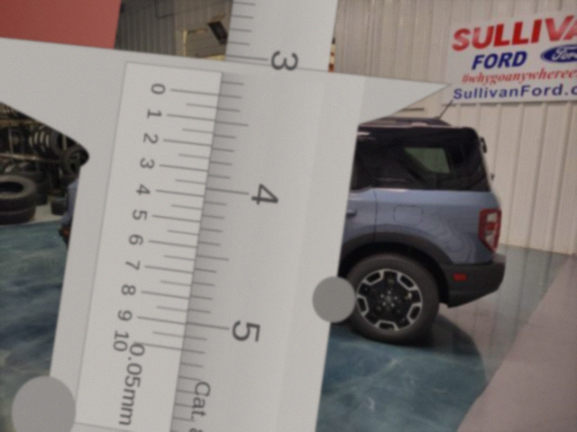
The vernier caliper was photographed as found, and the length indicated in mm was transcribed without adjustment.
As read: 33.0 mm
